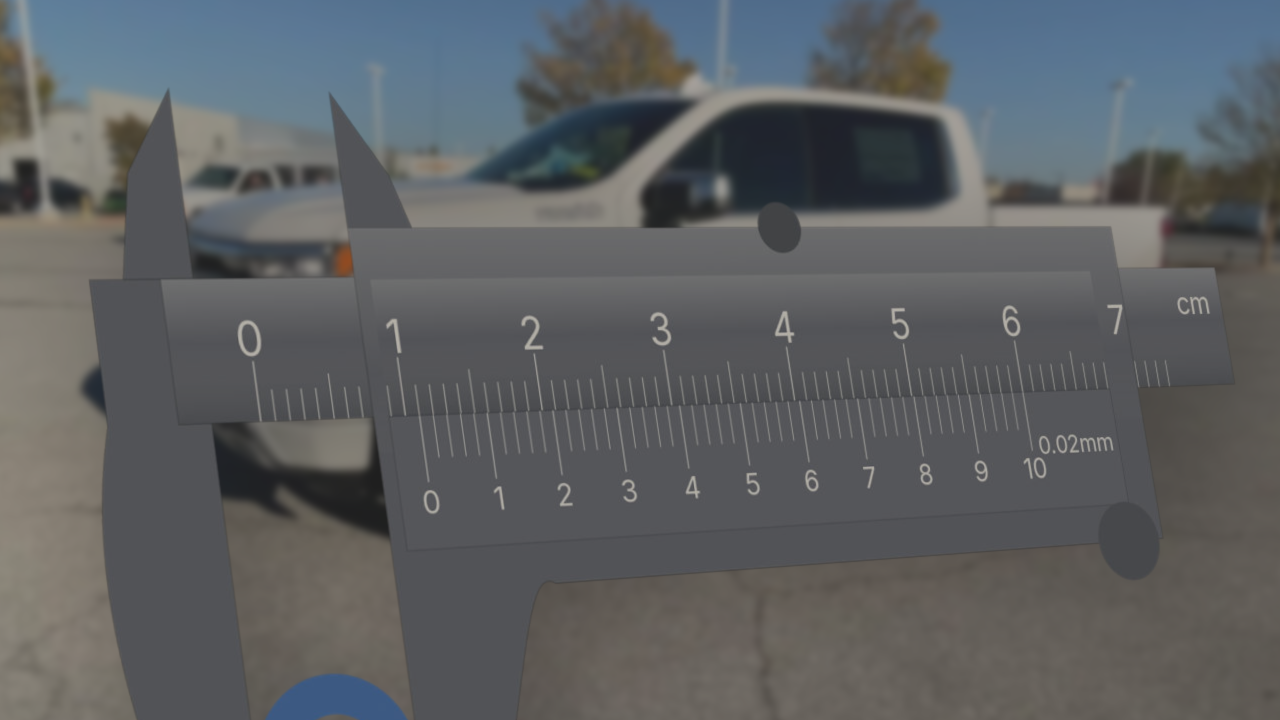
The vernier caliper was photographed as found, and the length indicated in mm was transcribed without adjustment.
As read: 11.0 mm
